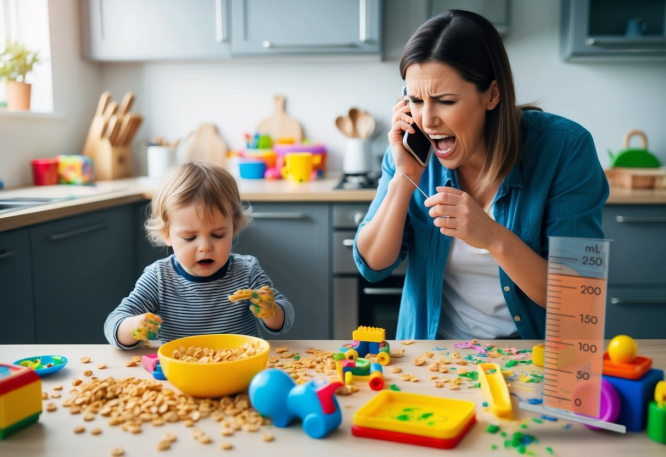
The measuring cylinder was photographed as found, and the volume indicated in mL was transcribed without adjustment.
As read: 220 mL
